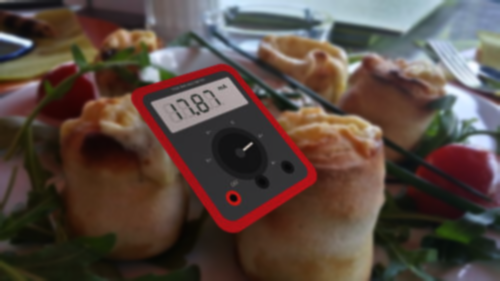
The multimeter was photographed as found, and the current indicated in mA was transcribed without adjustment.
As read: 17.87 mA
